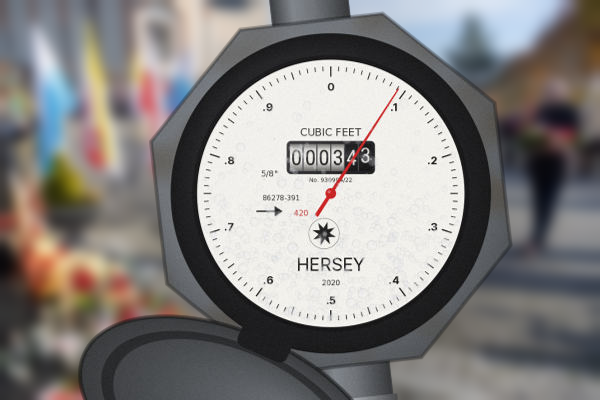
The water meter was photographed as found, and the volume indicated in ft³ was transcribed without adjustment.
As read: 343.09 ft³
